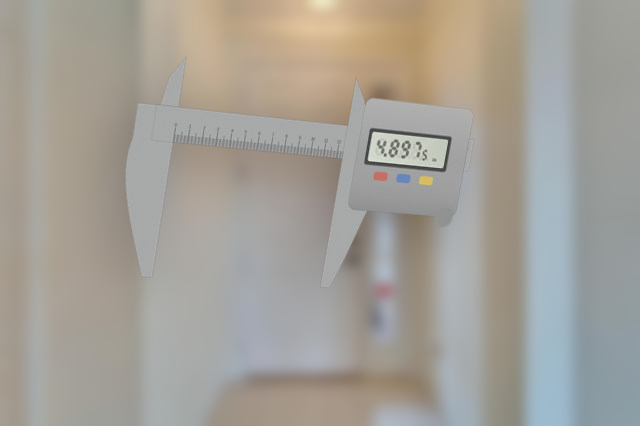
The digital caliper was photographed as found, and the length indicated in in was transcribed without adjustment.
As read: 4.8975 in
